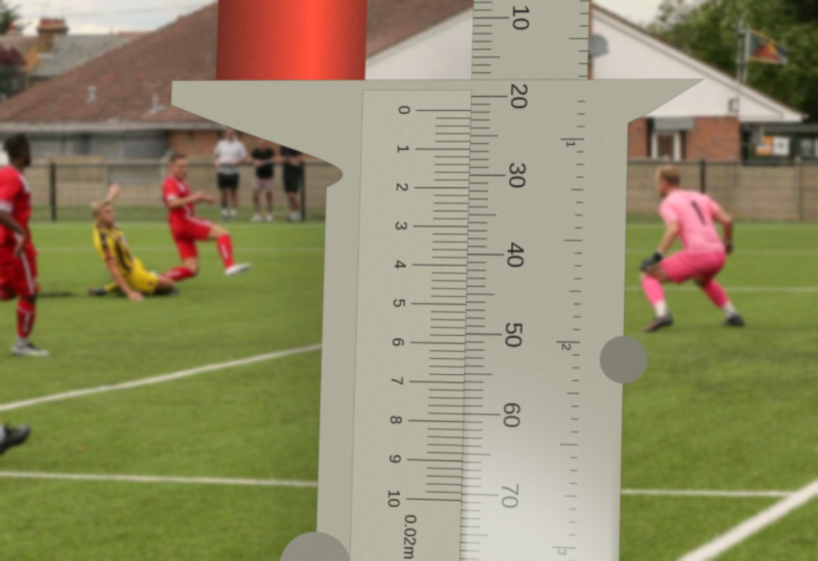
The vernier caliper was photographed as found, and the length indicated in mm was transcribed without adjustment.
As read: 21.8 mm
